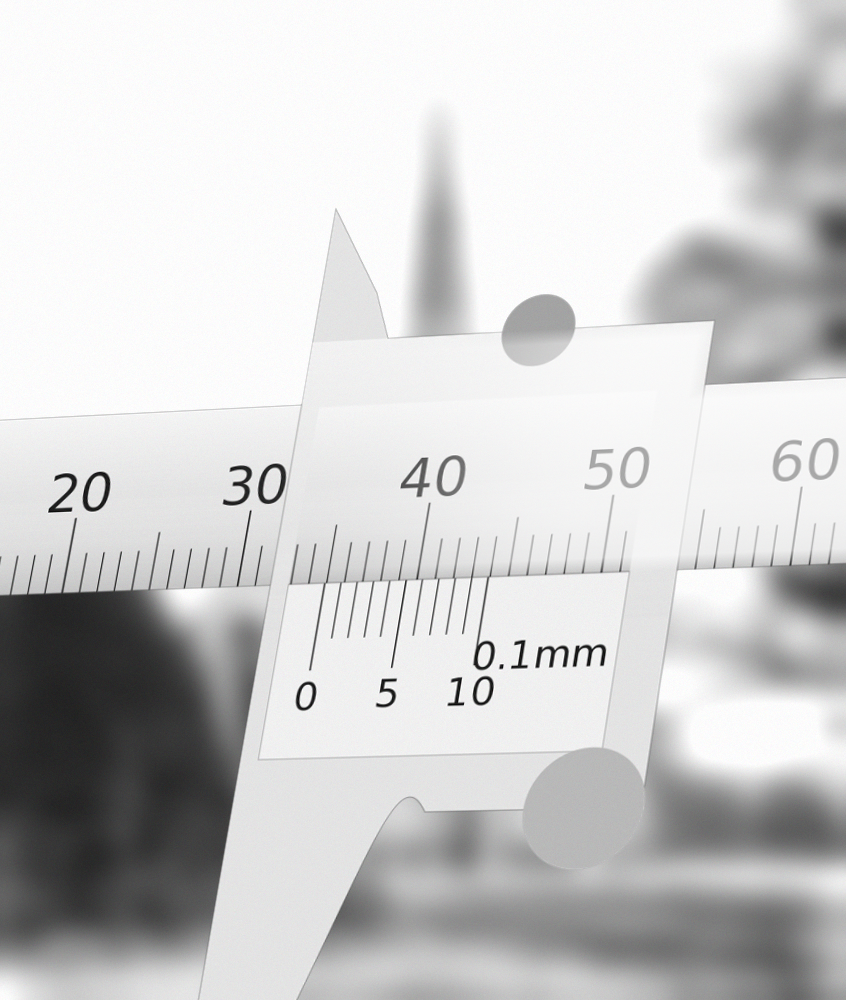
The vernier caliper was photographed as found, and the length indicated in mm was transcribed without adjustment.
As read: 34.9 mm
